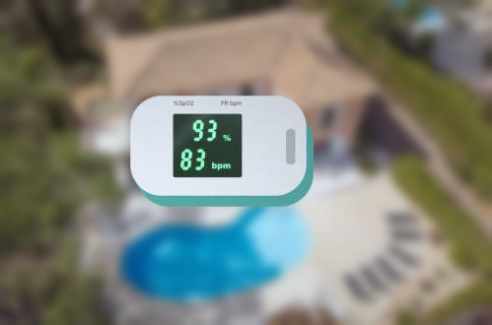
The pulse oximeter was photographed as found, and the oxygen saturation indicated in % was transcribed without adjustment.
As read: 93 %
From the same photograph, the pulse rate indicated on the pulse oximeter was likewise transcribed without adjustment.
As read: 83 bpm
